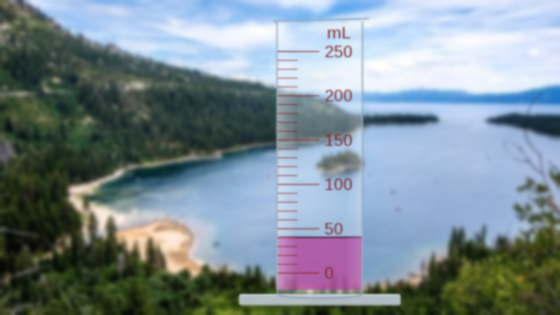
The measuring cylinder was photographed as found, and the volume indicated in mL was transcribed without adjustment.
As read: 40 mL
